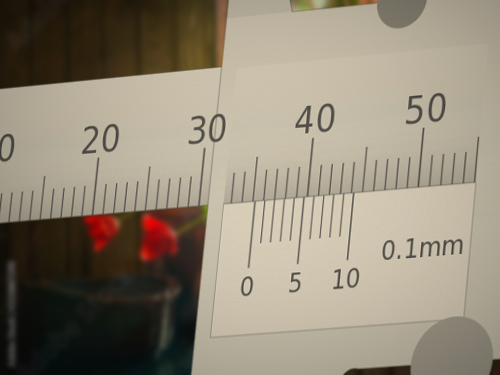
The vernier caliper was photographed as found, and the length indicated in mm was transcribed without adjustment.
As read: 35.2 mm
